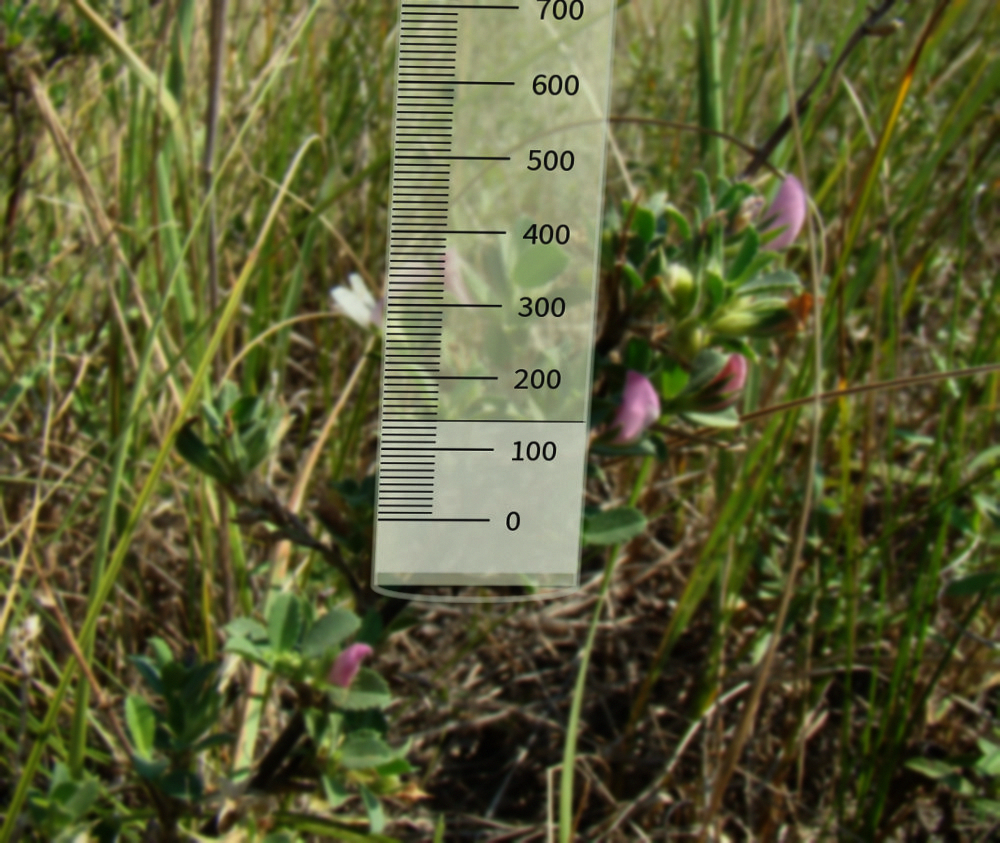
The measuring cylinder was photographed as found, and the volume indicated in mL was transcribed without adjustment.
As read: 140 mL
